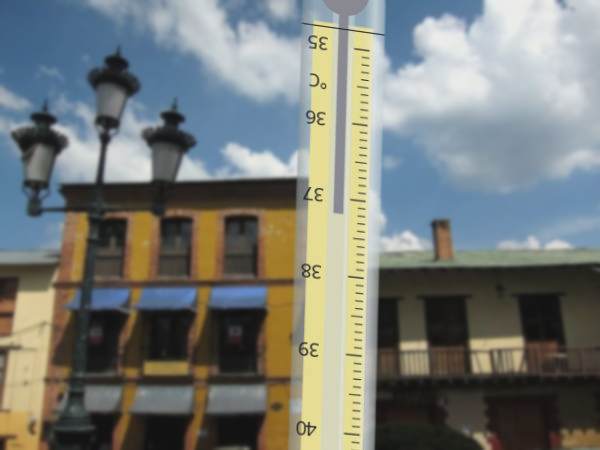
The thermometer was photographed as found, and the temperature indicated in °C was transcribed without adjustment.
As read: 37.2 °C
